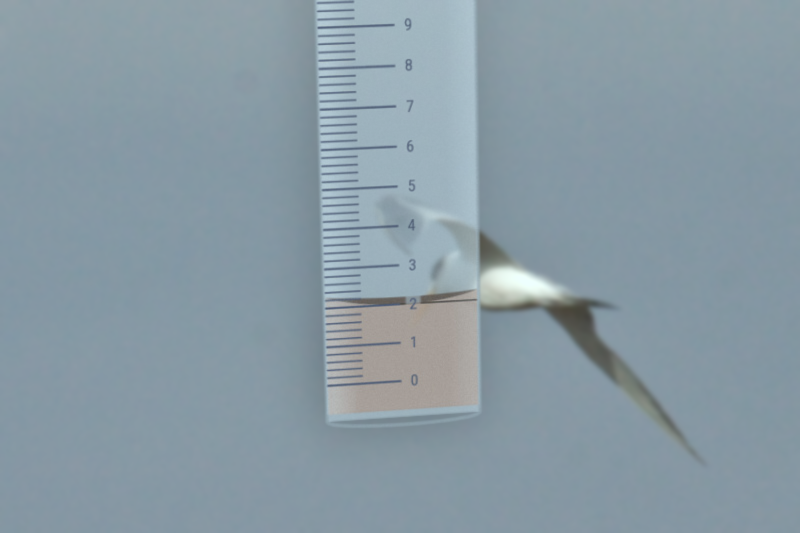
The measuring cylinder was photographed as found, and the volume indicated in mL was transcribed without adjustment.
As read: 2 mL
